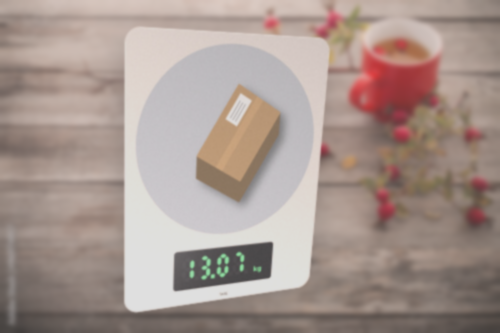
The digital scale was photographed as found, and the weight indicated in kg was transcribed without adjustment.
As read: 13.07 kg
